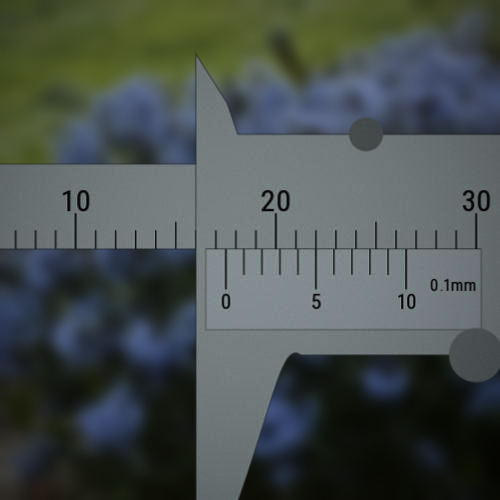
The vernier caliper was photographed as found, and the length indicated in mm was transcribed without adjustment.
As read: 17.5 mm
